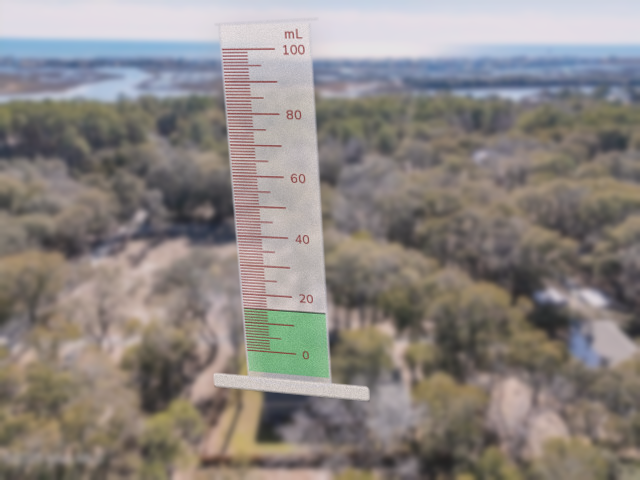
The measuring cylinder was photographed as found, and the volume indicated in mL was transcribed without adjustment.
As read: 15 mL
